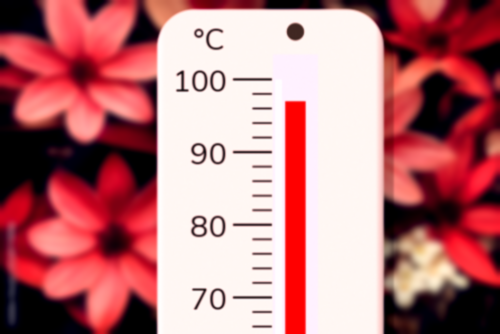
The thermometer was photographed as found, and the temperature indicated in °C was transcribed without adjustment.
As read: 97 °C
